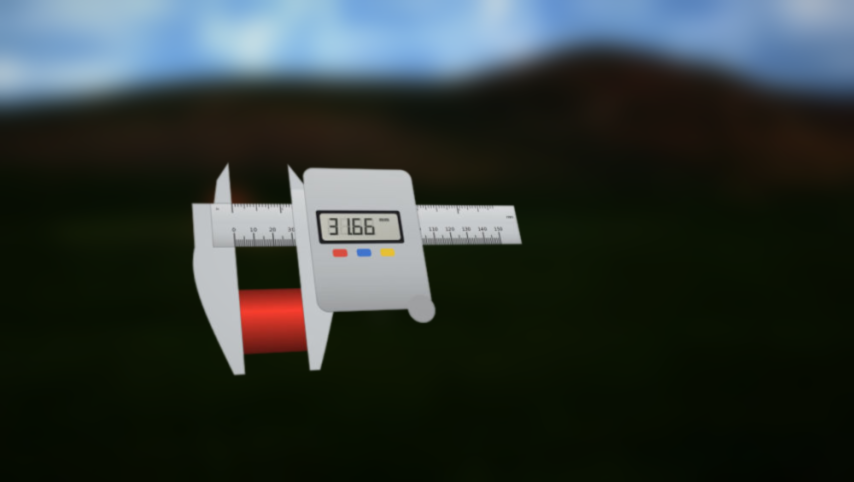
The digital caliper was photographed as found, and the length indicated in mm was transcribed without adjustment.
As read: 31.66 mm
